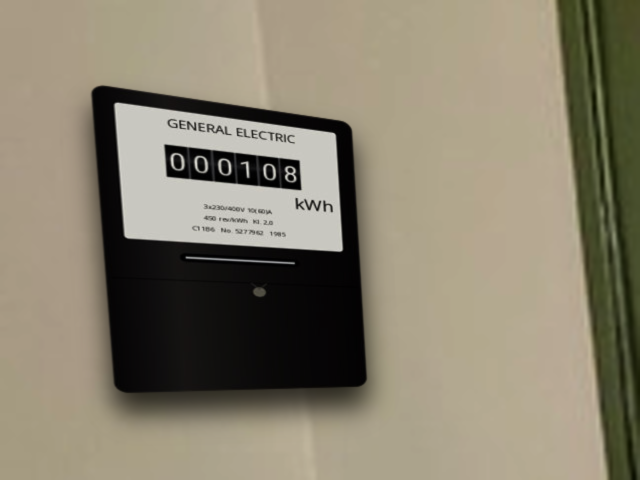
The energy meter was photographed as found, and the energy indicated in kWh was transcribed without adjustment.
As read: 108 kWh
